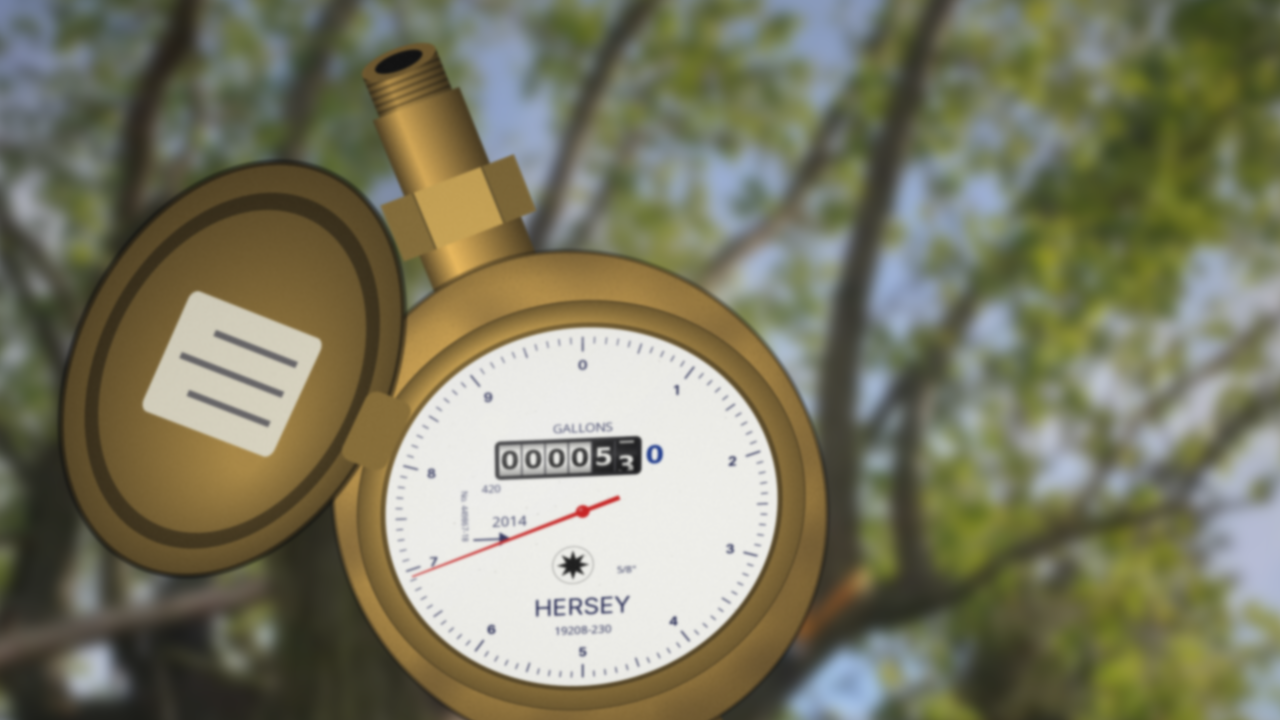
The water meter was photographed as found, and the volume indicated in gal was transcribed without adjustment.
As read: 526.9 gal
